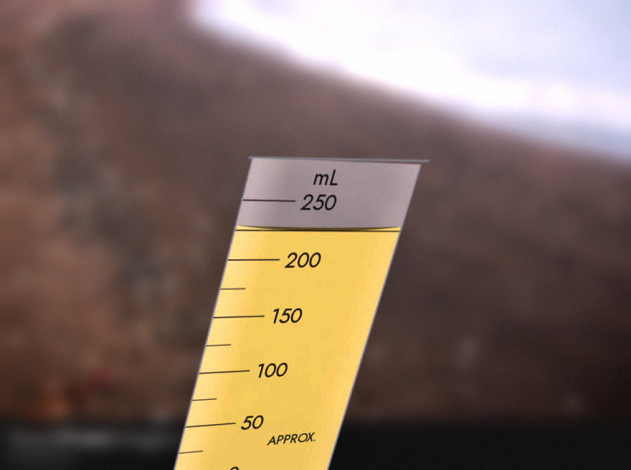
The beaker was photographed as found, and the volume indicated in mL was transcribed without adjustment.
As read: 225 mL
